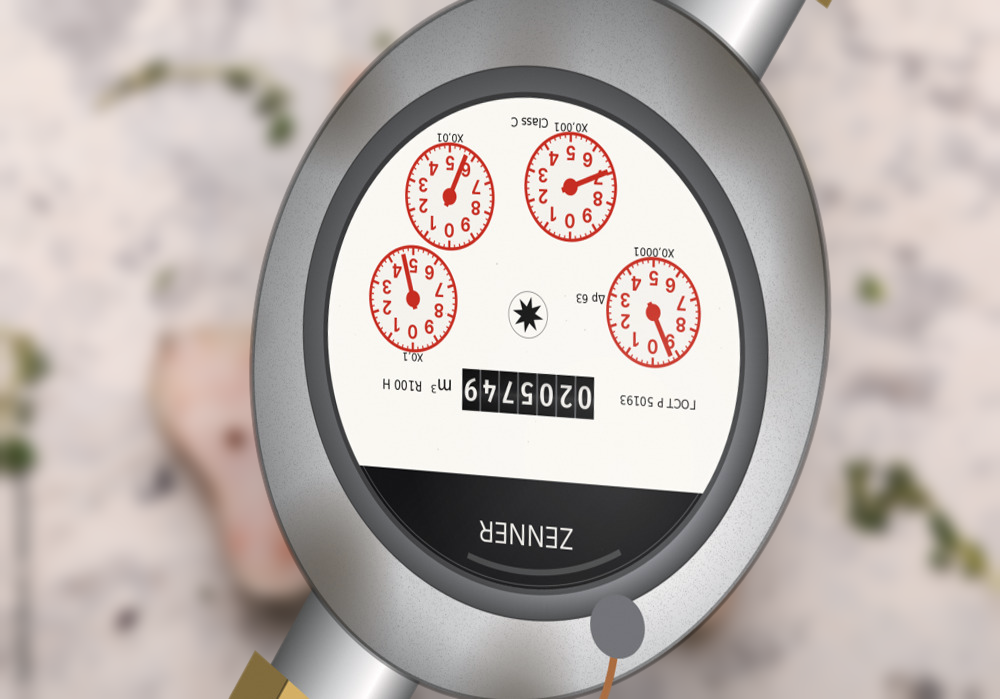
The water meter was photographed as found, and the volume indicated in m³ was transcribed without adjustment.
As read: 205749.4569 m³
